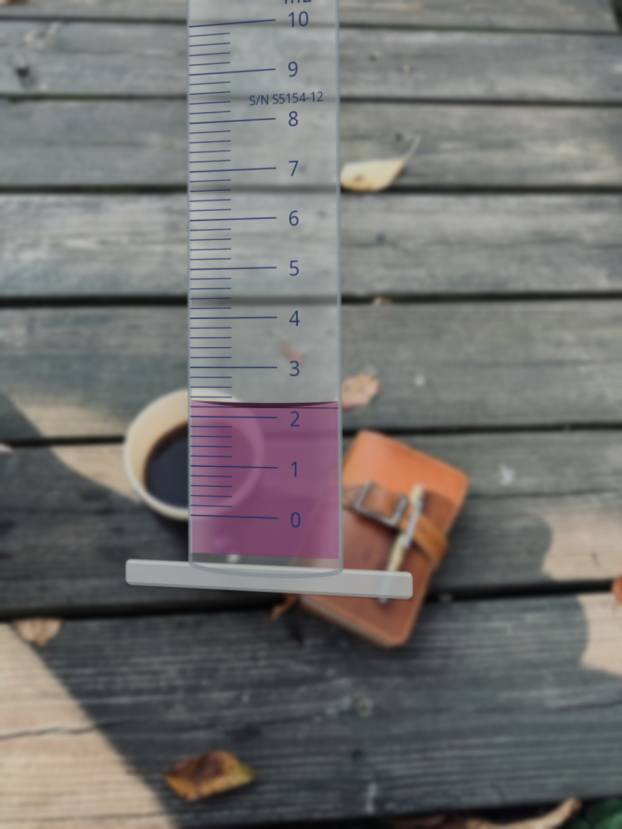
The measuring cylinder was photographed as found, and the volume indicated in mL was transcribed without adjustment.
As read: 2.2 mL
